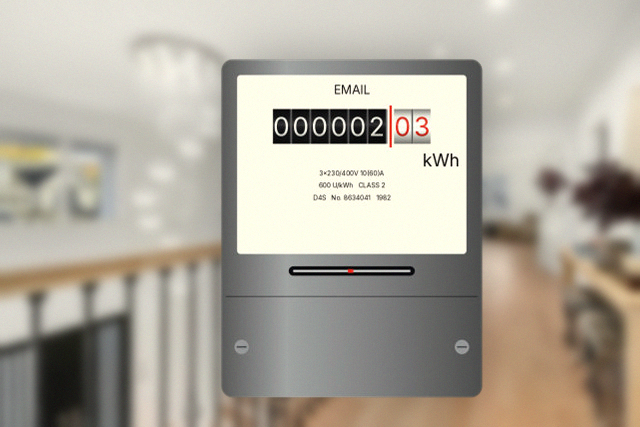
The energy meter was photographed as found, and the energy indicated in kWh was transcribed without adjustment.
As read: 2.03 kWh
